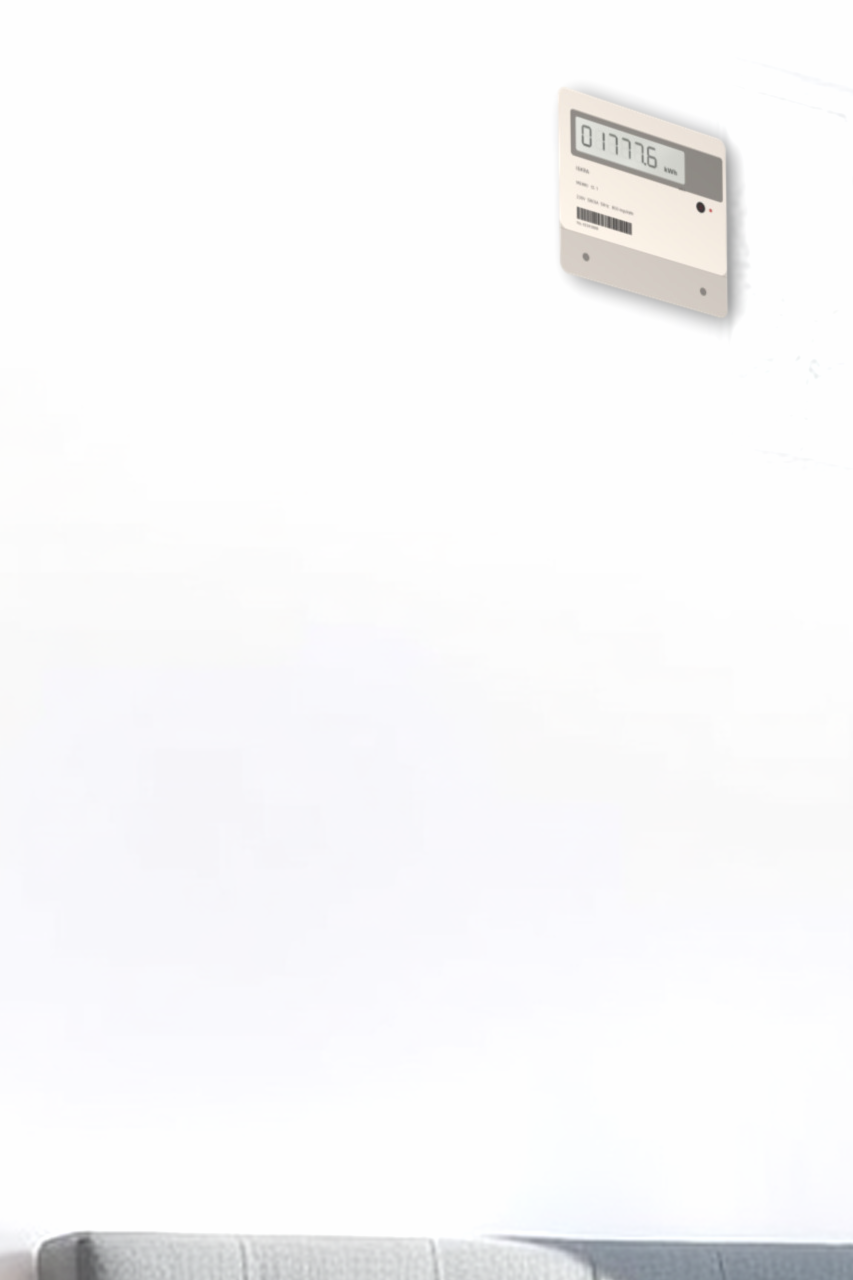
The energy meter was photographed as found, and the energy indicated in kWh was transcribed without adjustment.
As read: 1777.6 kWh
